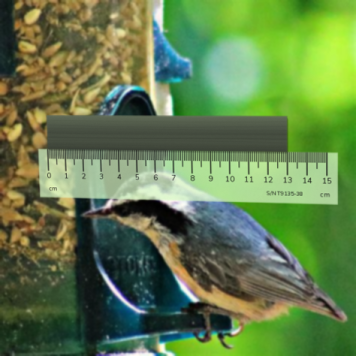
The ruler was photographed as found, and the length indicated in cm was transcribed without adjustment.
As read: 13 cm
